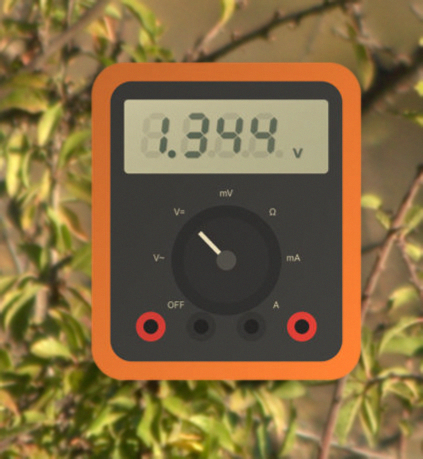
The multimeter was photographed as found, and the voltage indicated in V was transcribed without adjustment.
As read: 1.344 V
